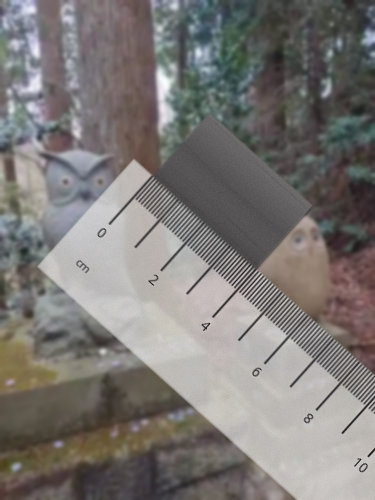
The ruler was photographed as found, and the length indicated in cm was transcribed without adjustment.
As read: 4 cm
